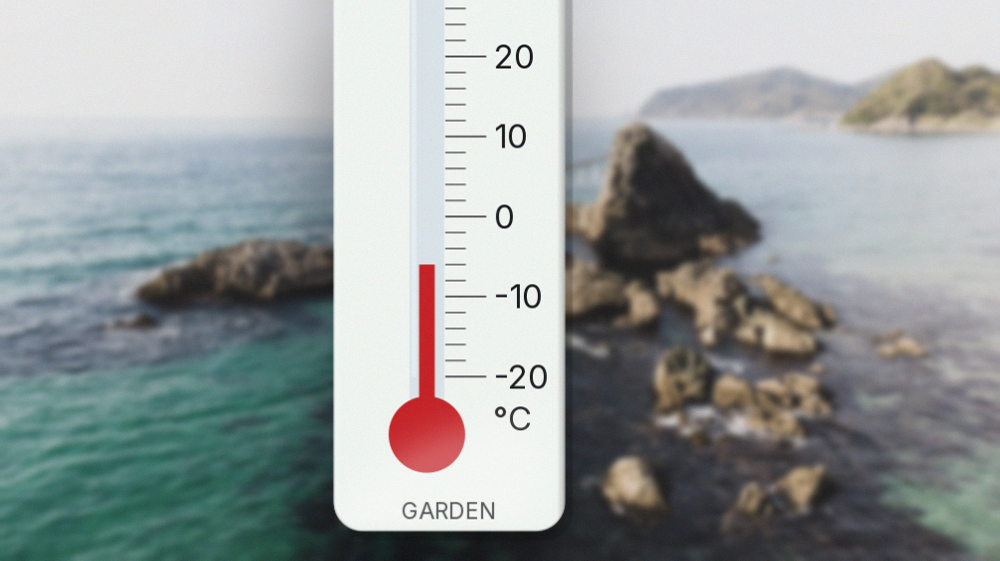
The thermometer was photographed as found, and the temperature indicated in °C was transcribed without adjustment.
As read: -6 °C
